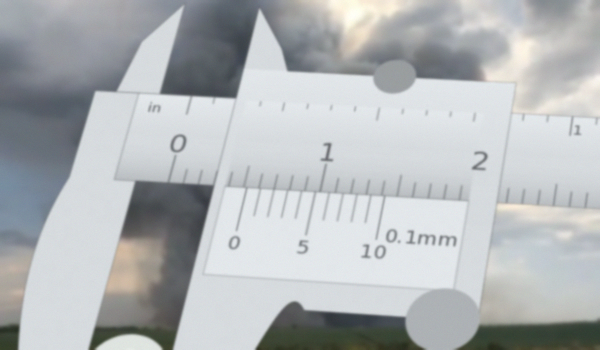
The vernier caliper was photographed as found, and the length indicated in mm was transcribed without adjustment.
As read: 5.2 mm
